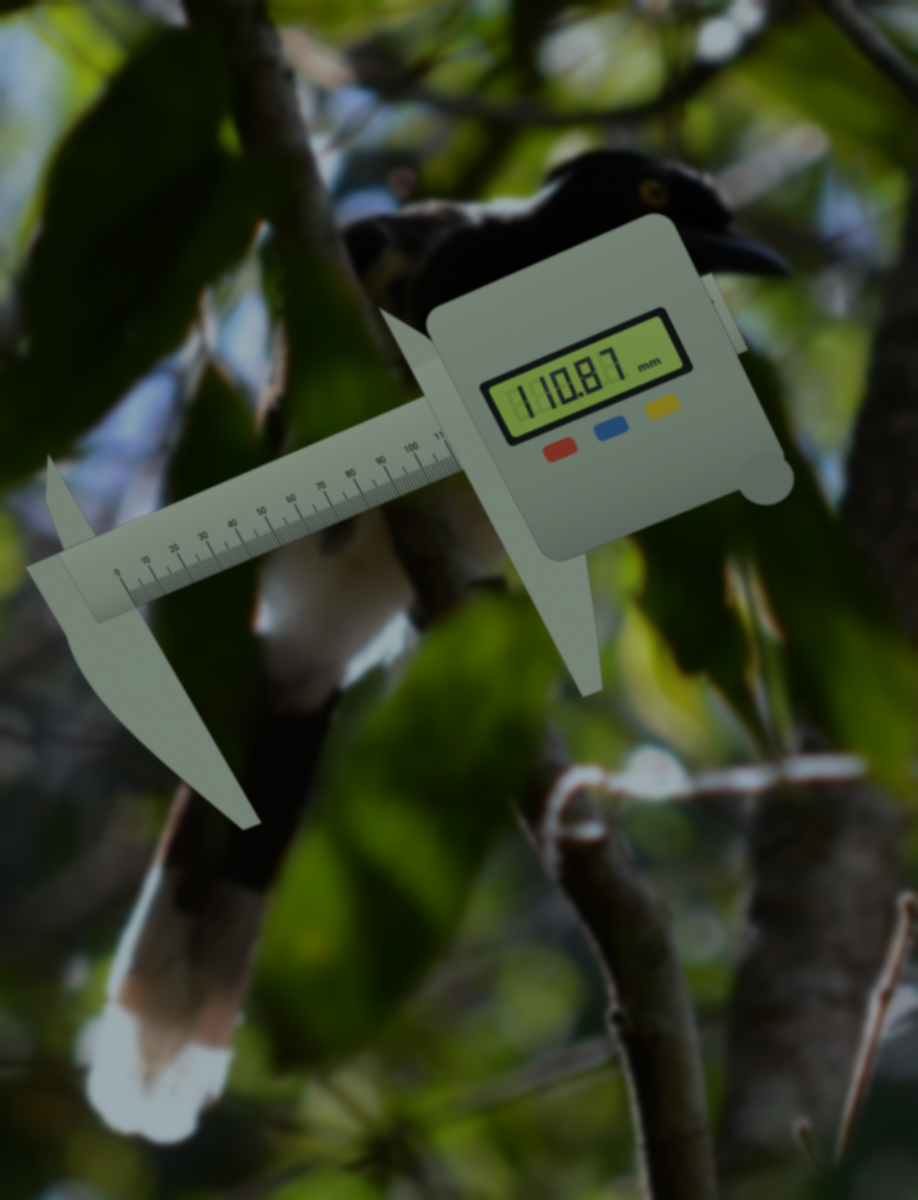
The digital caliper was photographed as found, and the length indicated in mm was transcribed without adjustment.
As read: 110.87 mm
